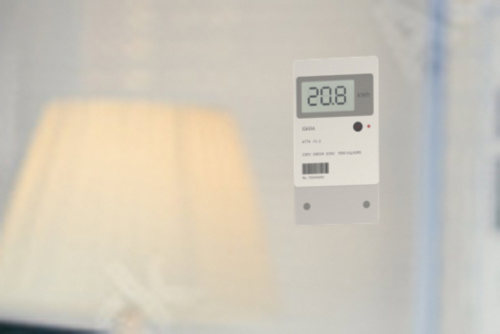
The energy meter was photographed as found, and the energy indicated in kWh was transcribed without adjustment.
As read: 20.8 kWh
